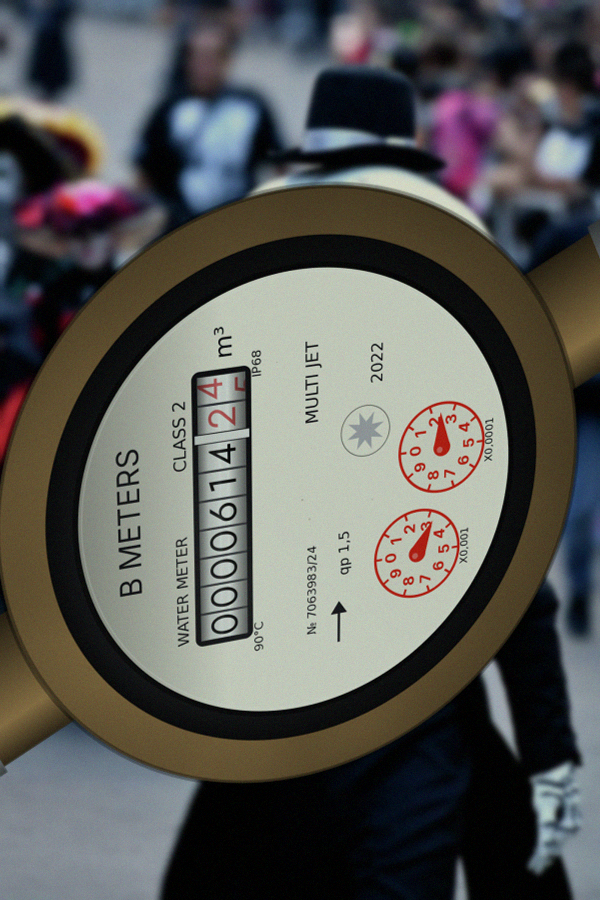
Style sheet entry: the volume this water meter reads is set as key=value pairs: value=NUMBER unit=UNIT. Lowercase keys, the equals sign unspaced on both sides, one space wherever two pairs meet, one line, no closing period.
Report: value=614.2432 unit=m³
